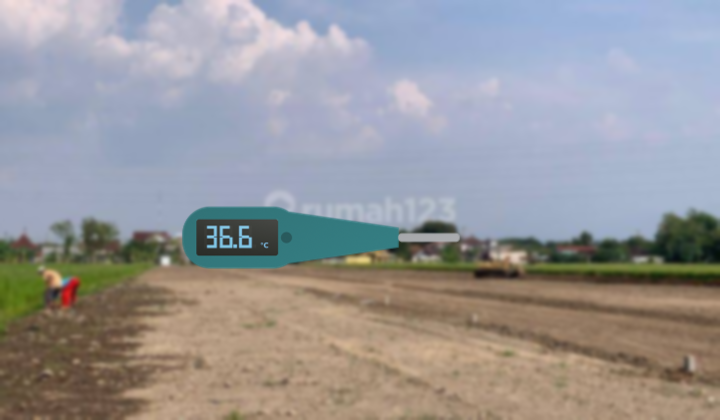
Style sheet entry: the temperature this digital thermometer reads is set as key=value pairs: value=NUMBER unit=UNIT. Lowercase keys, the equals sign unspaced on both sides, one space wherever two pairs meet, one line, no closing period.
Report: value=36.6 unit=°C
